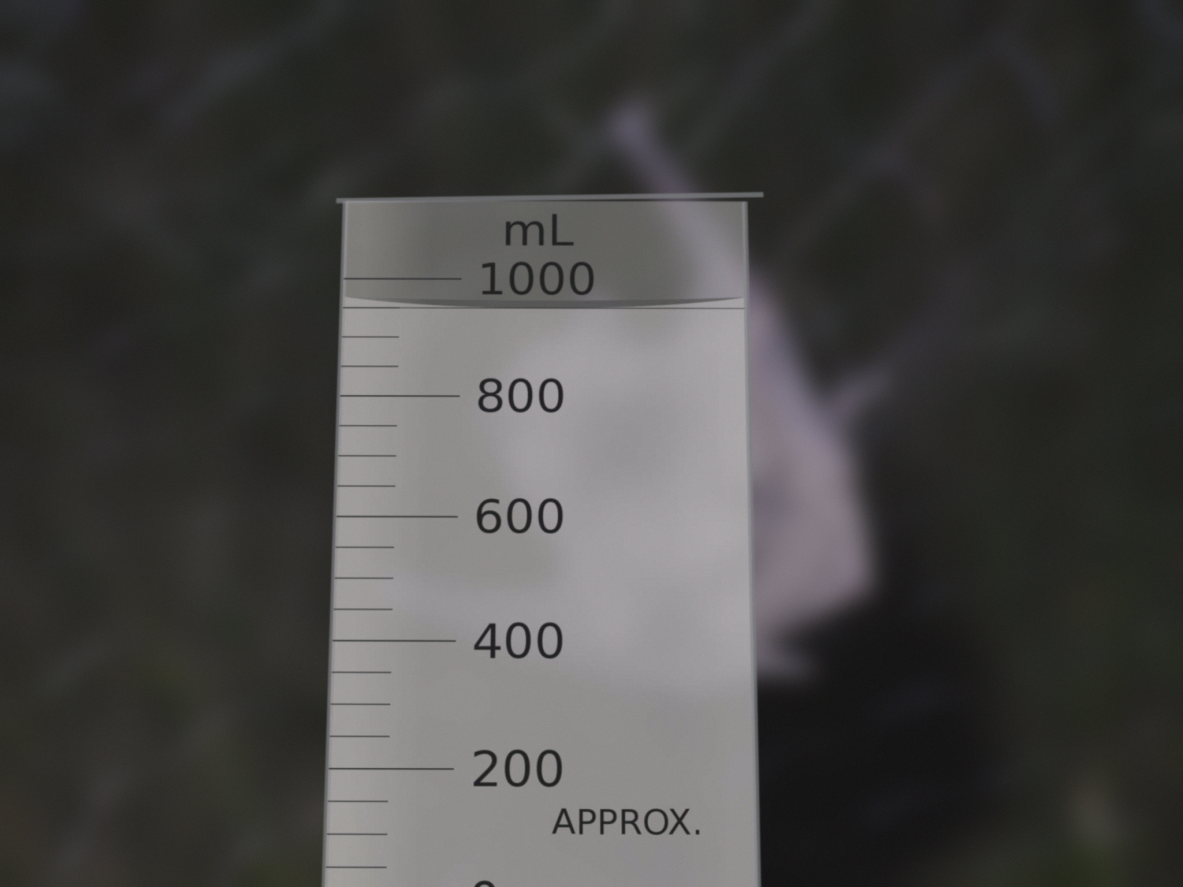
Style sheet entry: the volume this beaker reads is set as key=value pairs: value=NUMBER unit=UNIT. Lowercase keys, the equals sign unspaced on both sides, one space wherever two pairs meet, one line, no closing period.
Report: value=950 unit=mL
